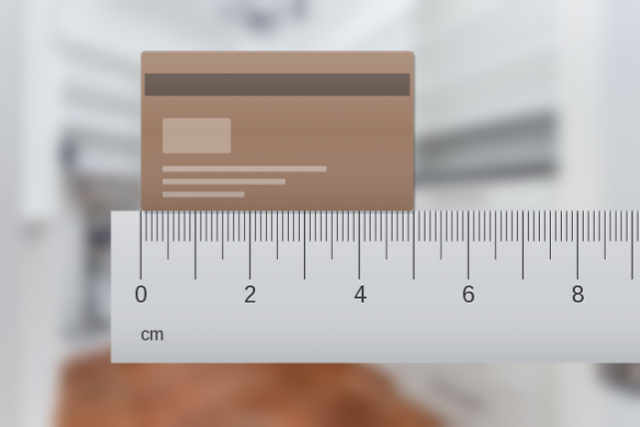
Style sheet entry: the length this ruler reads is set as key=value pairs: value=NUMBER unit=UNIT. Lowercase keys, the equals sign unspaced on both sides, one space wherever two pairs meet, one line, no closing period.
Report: value=5 unit=cm
